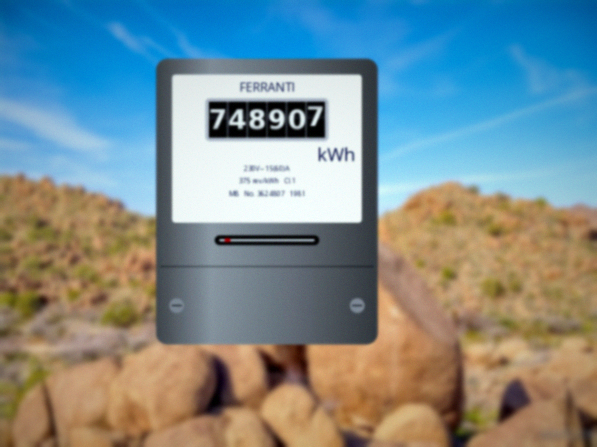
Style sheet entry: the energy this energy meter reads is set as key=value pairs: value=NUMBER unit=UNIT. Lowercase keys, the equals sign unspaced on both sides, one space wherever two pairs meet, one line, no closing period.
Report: value=748907 unit=kWh
